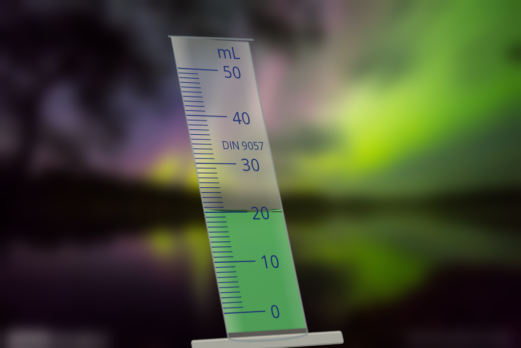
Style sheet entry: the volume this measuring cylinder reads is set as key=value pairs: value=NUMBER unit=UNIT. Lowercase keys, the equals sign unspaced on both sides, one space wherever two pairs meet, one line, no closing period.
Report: value=20 unit=mL
